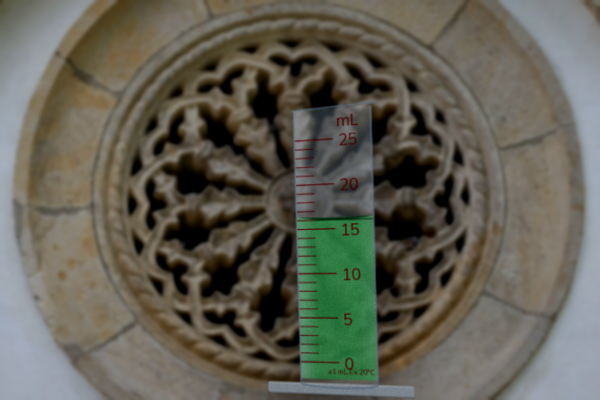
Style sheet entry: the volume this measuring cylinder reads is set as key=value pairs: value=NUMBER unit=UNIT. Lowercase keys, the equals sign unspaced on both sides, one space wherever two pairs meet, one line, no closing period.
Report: value=16 unit=mL
